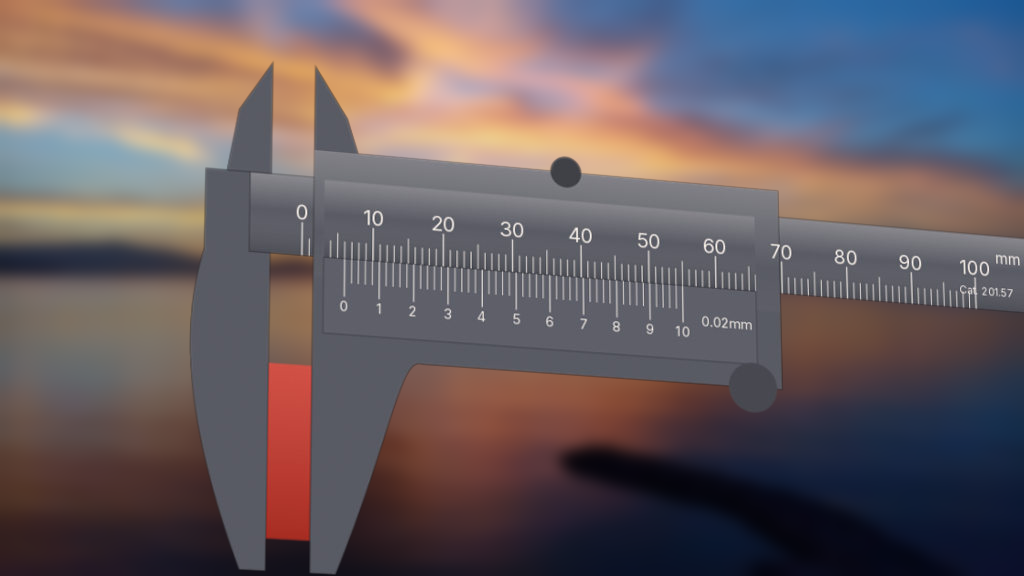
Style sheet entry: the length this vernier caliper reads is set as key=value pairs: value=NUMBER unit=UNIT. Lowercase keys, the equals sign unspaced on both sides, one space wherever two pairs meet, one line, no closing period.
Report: value=6.0 unit=mm
